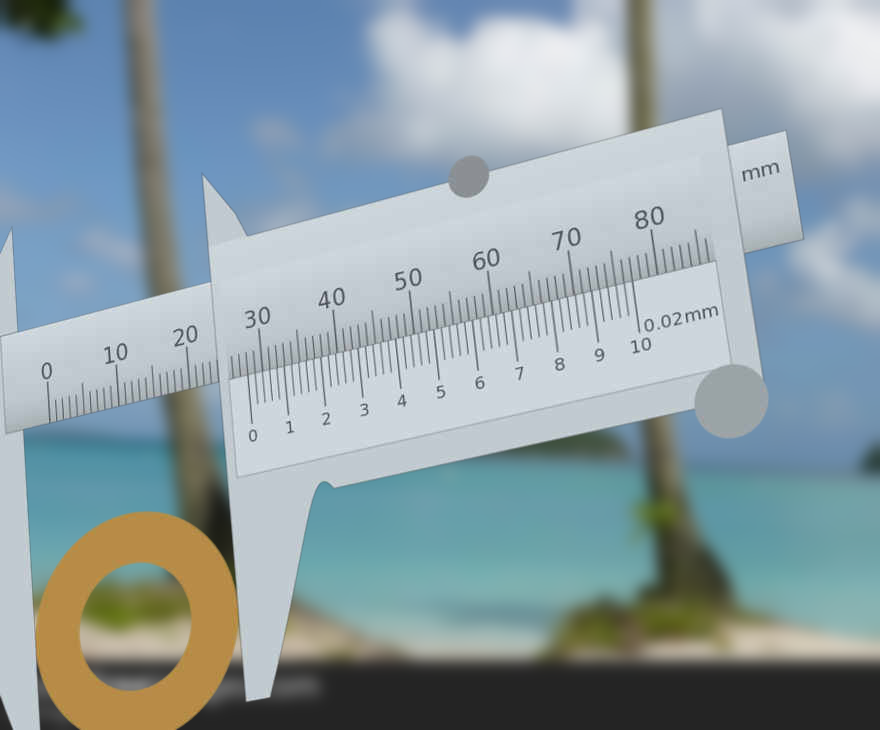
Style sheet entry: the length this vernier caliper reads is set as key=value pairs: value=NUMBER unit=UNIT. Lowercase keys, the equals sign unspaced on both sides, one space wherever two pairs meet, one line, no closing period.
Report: value=28.0 unit=mm
